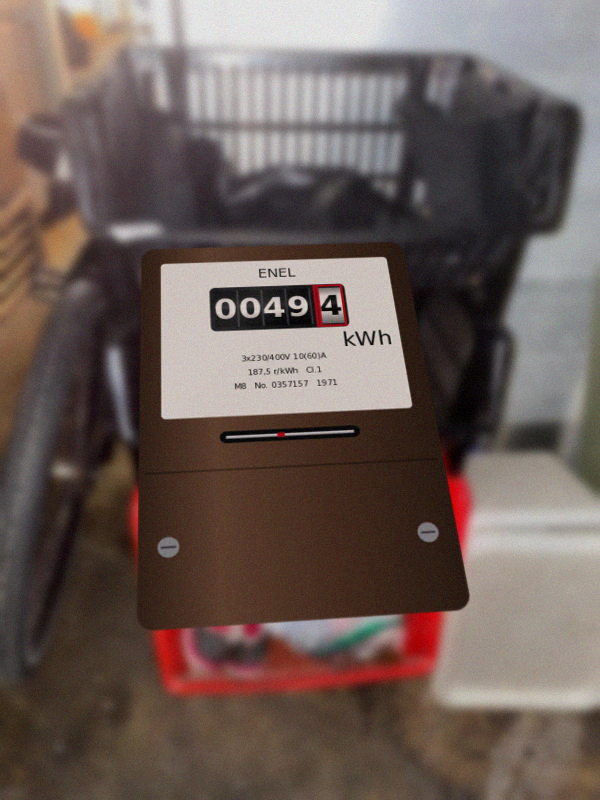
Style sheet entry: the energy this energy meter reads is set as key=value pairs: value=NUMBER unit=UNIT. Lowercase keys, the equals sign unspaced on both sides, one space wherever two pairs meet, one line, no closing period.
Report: value=49.4 unit=kWh
